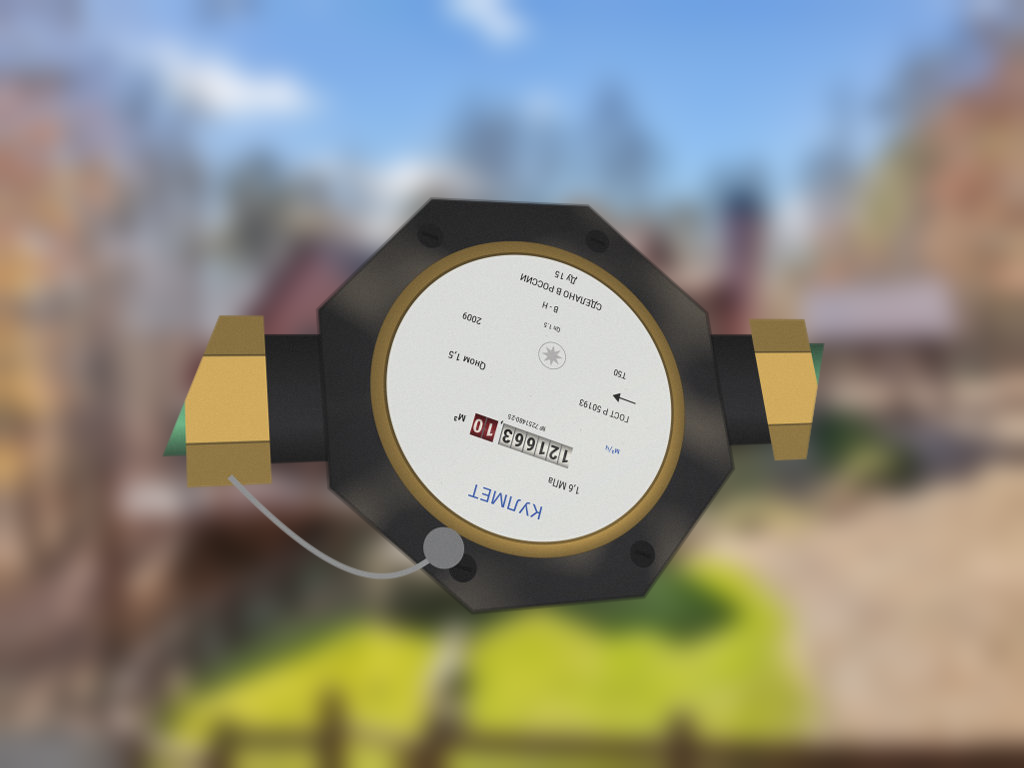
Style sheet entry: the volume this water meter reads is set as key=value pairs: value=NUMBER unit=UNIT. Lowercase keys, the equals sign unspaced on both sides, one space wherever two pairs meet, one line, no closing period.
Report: value=121663.10 unit=m³
